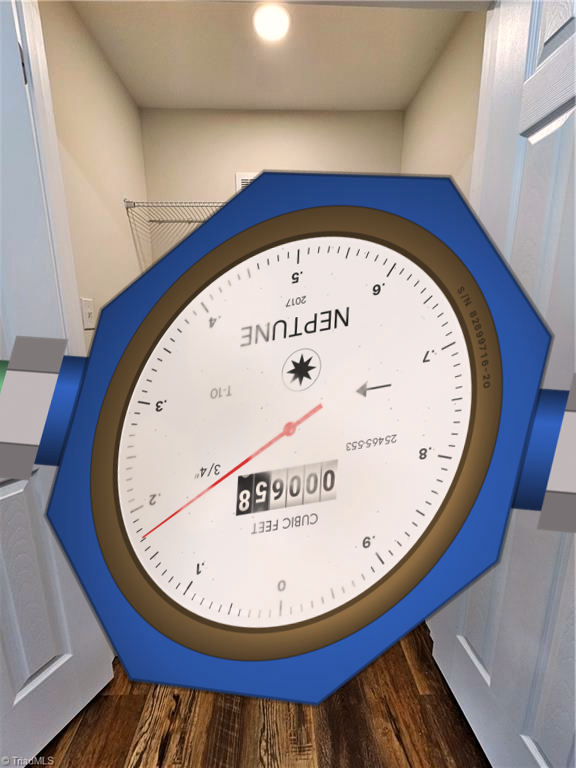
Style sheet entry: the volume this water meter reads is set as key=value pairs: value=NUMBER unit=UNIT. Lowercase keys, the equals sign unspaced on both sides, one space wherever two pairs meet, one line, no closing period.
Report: value=658.17 unit=ft³
